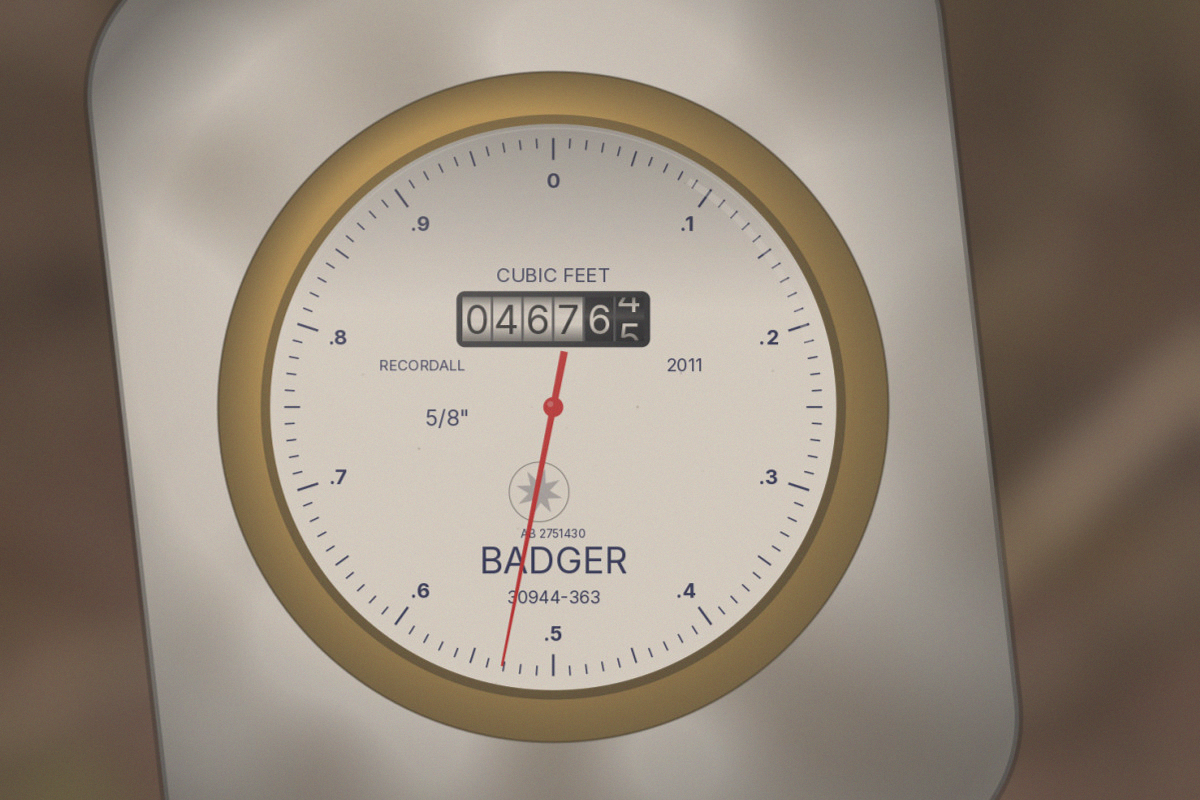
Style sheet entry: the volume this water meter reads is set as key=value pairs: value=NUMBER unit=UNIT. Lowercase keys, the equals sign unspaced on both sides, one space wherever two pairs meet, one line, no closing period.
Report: value=46764.53 unit=ft³
